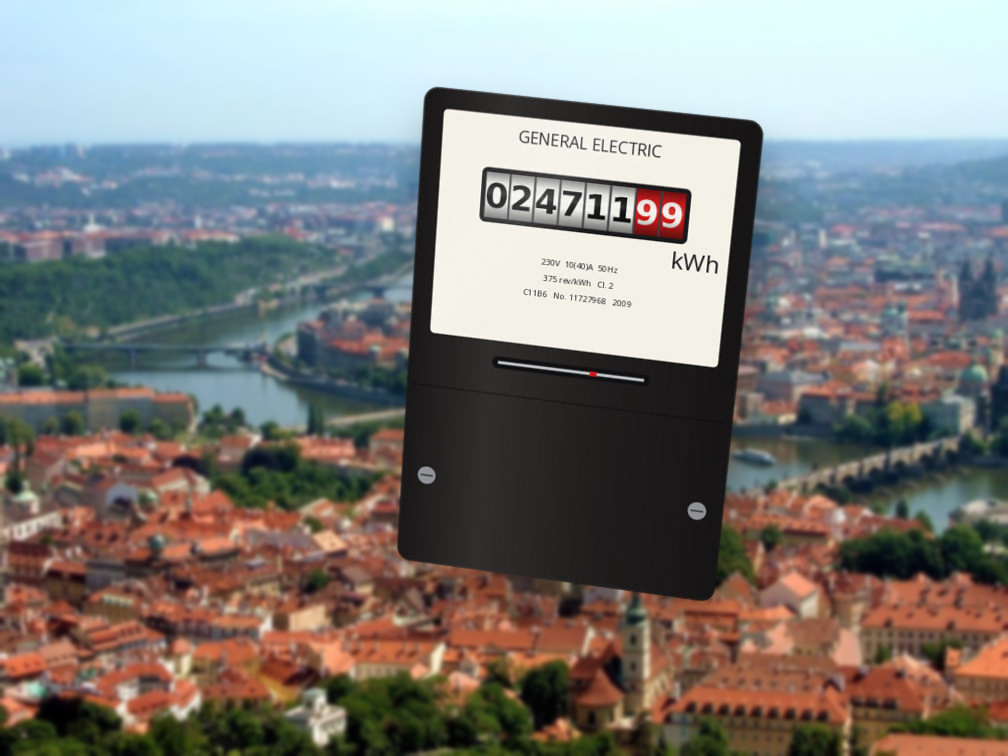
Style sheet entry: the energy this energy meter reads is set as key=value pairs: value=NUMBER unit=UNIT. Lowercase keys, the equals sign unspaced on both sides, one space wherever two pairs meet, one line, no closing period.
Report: value=24711.99 unit=kWh
